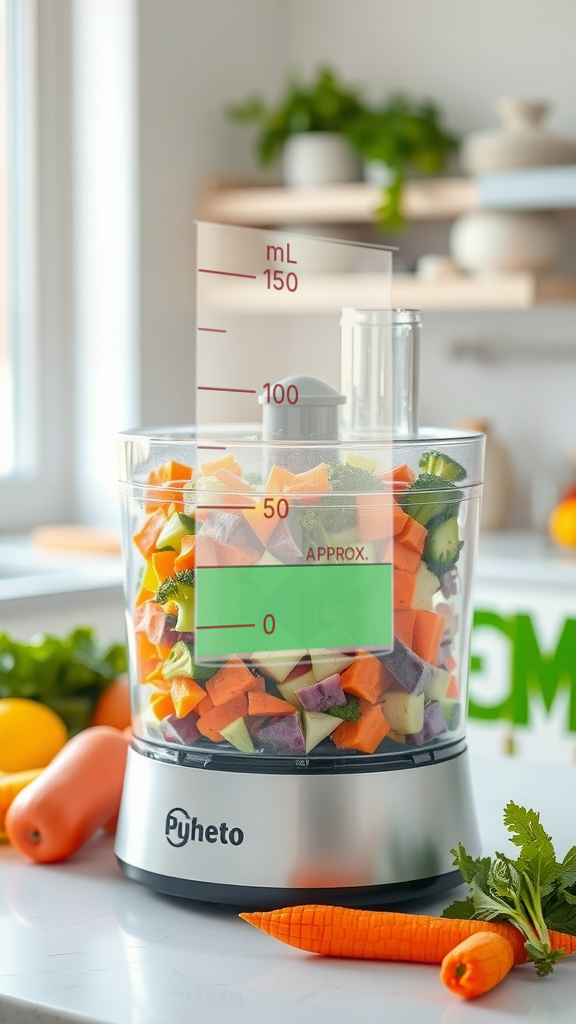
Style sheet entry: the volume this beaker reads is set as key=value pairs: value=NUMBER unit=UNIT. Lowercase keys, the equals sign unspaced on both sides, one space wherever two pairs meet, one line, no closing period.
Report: value=25 unit=mL
